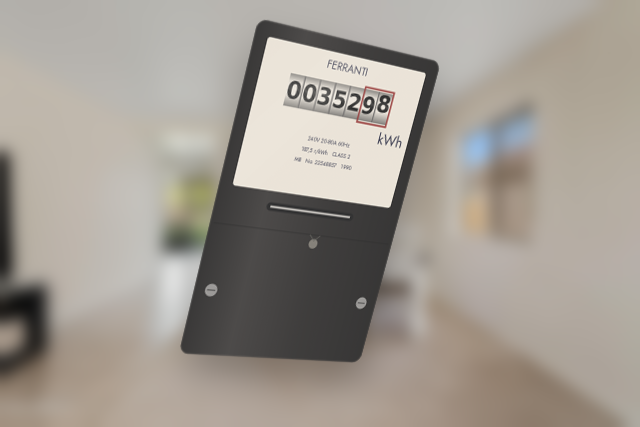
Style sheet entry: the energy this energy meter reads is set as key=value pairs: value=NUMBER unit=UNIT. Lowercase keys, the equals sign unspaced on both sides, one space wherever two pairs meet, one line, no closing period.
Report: value=352.98 unit=kWh
